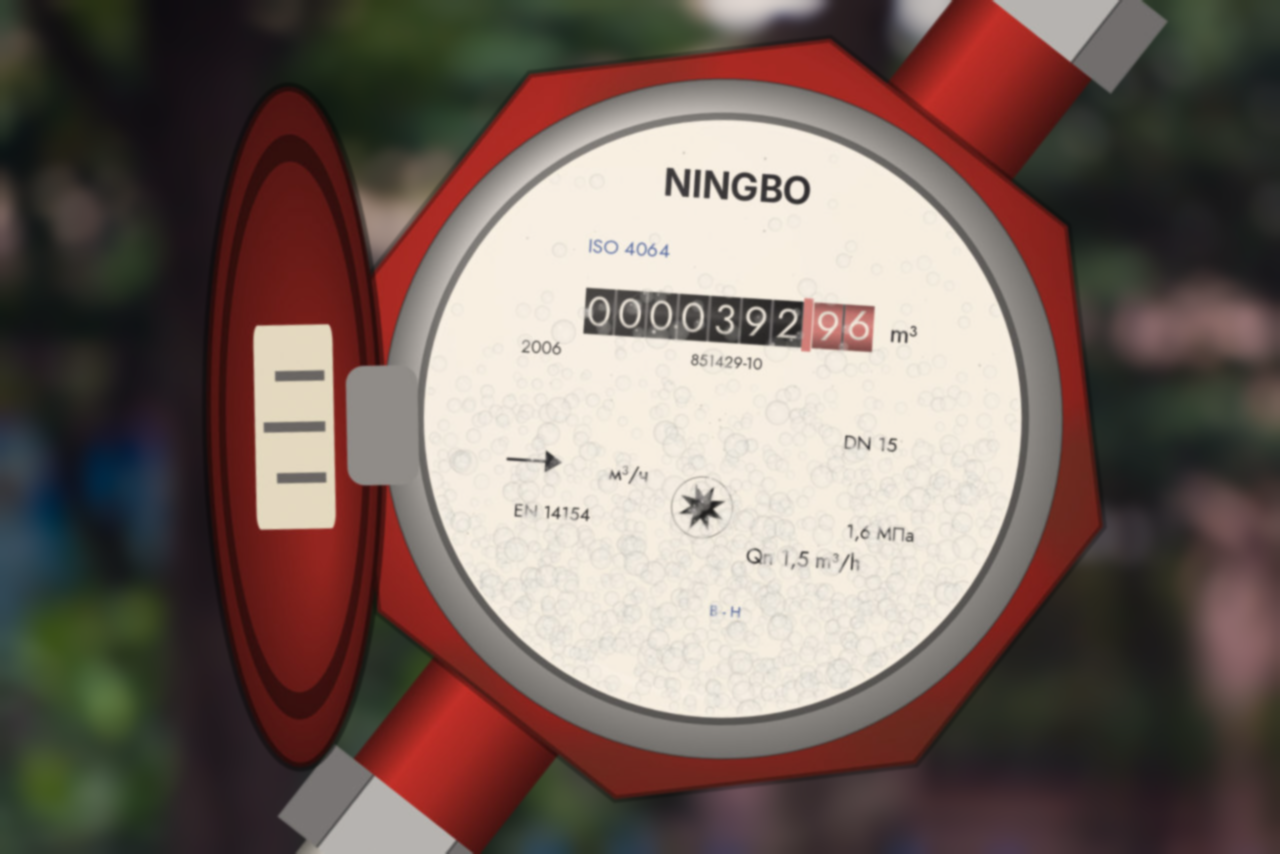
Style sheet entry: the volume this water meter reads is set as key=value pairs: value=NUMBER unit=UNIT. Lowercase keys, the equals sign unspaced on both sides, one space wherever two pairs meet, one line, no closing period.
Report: value=392.96 unit=m³
